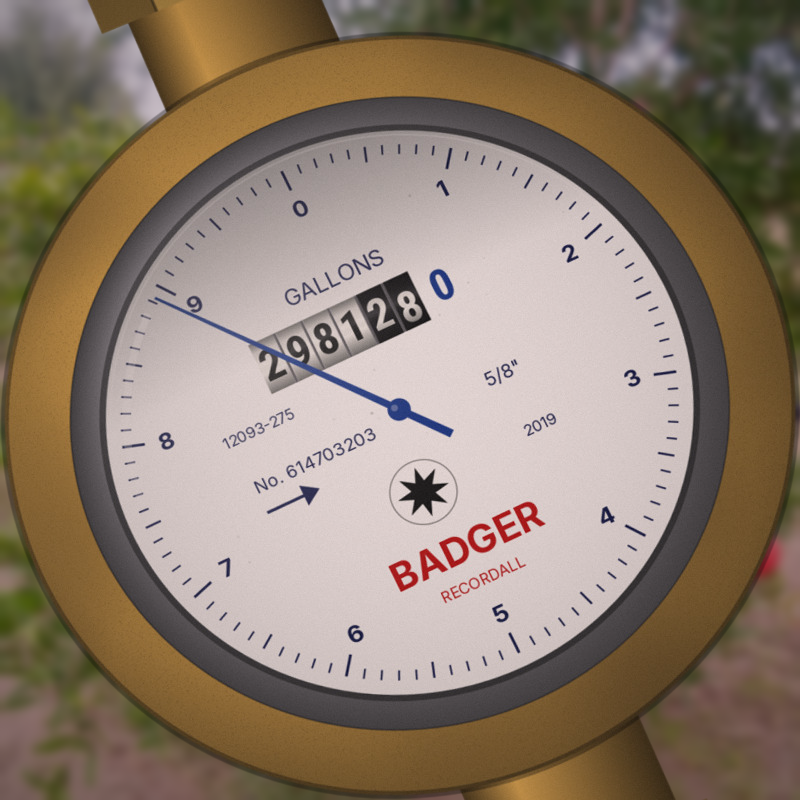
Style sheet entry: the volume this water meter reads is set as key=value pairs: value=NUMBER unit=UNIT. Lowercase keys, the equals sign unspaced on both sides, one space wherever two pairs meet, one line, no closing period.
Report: value=2981278.9 unit=gal
